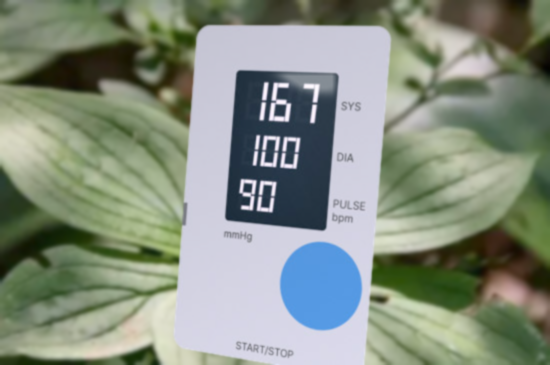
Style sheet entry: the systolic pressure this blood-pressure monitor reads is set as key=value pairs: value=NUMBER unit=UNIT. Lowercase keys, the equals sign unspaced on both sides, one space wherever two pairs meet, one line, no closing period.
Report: value=167 unit=mmHg
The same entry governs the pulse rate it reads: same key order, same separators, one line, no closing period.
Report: value=90 unit=bpm
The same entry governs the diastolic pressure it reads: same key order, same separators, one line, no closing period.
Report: value=100 unit=mmHg
